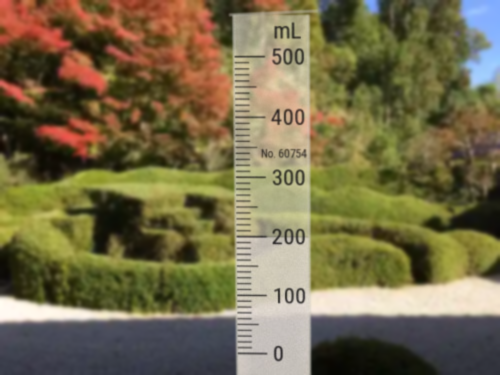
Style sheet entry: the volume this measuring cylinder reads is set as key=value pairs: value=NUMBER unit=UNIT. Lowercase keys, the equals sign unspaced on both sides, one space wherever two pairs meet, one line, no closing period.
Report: value=200 unit=mL
